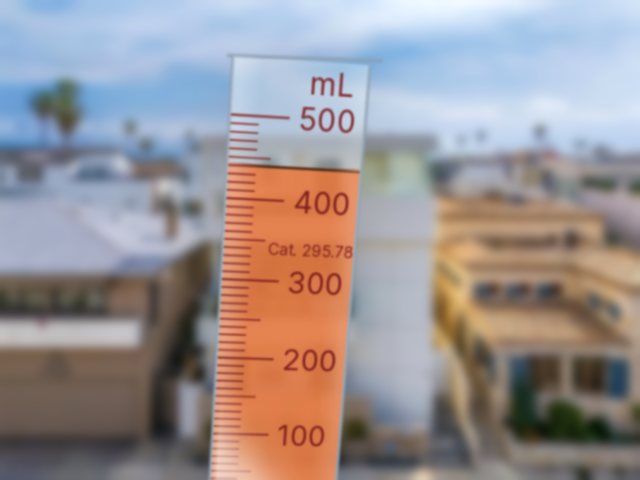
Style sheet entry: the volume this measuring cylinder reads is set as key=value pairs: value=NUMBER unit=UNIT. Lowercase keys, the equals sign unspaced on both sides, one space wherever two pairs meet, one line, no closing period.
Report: value=440 unit=mL
